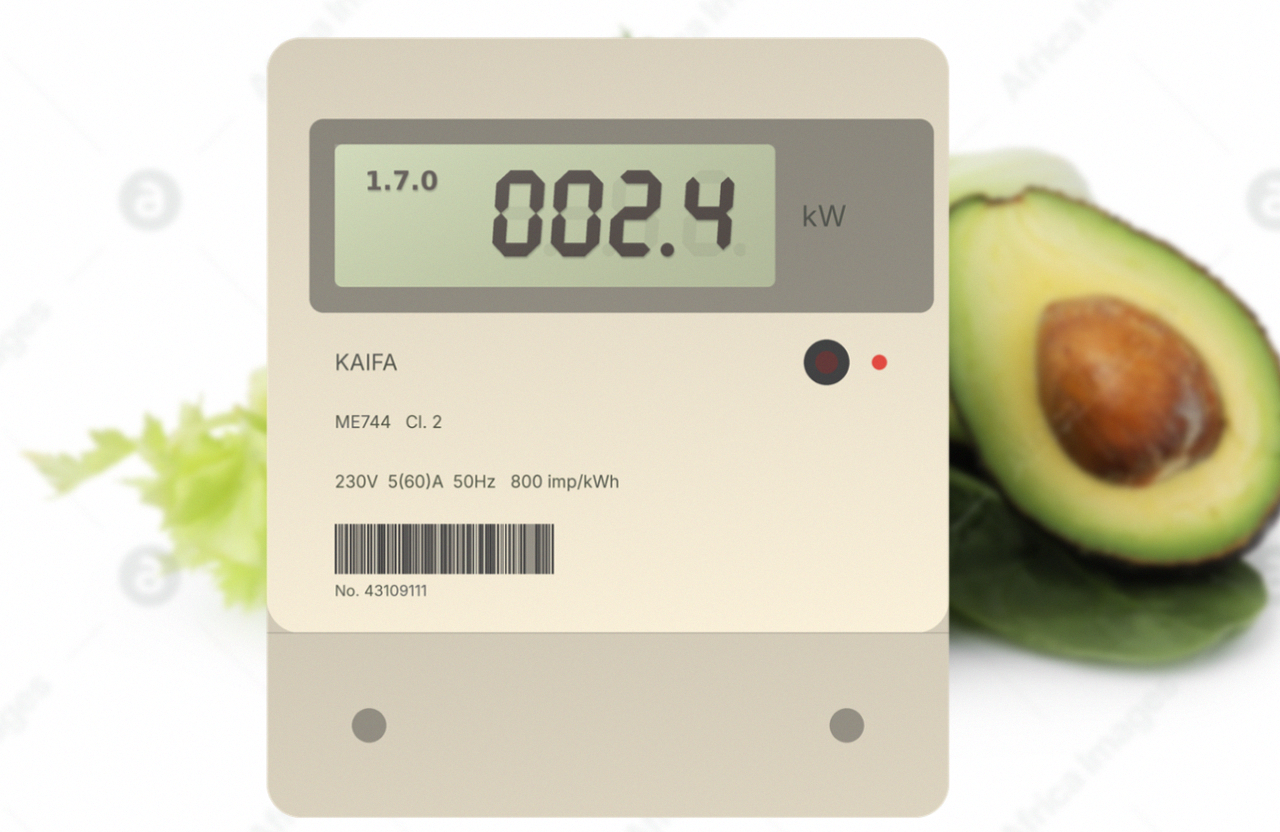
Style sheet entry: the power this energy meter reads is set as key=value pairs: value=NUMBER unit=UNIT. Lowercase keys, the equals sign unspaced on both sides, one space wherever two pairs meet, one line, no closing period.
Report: value=2.4 unit=kW
